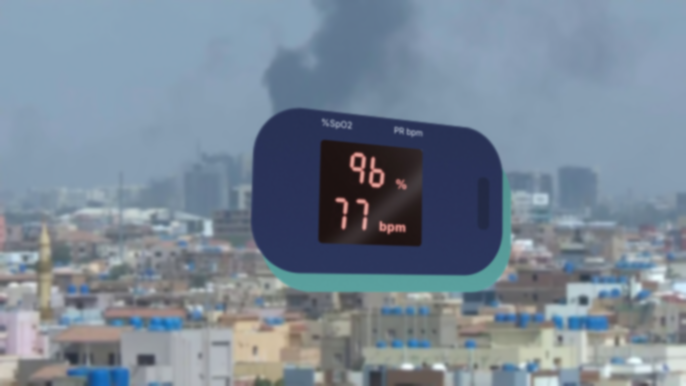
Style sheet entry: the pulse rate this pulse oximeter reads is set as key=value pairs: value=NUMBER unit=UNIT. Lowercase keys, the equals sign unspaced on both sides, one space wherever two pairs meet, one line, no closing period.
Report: value=77 unit=bpm
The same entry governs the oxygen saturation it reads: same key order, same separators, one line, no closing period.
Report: value=96 unit=%
